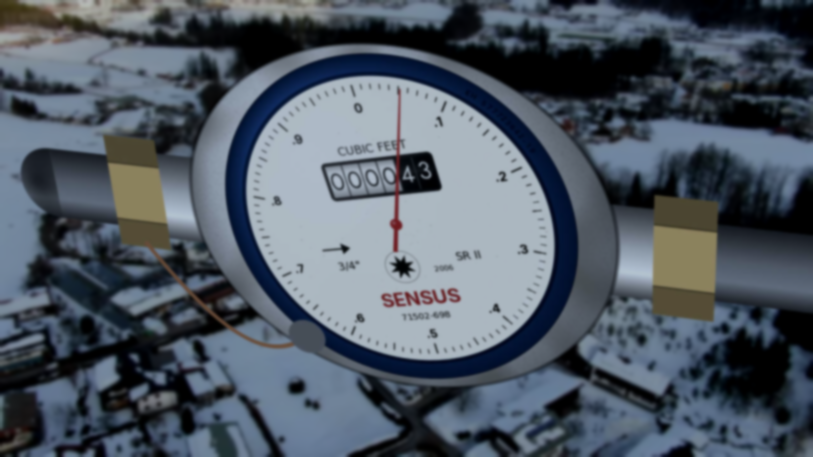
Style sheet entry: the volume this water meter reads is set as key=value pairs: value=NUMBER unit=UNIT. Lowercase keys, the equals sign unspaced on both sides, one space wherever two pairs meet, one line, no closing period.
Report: value=43.05 unit=ft³
